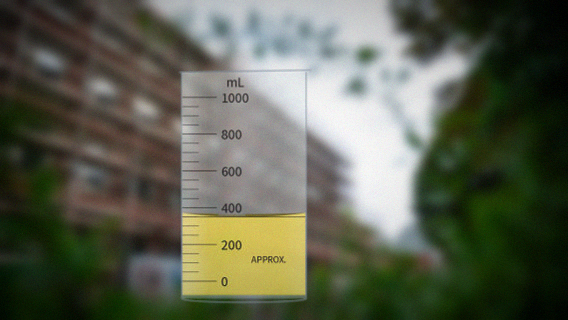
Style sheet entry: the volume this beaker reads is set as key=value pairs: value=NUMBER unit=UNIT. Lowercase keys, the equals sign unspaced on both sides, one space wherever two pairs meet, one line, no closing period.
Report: value=350 unit=mL
